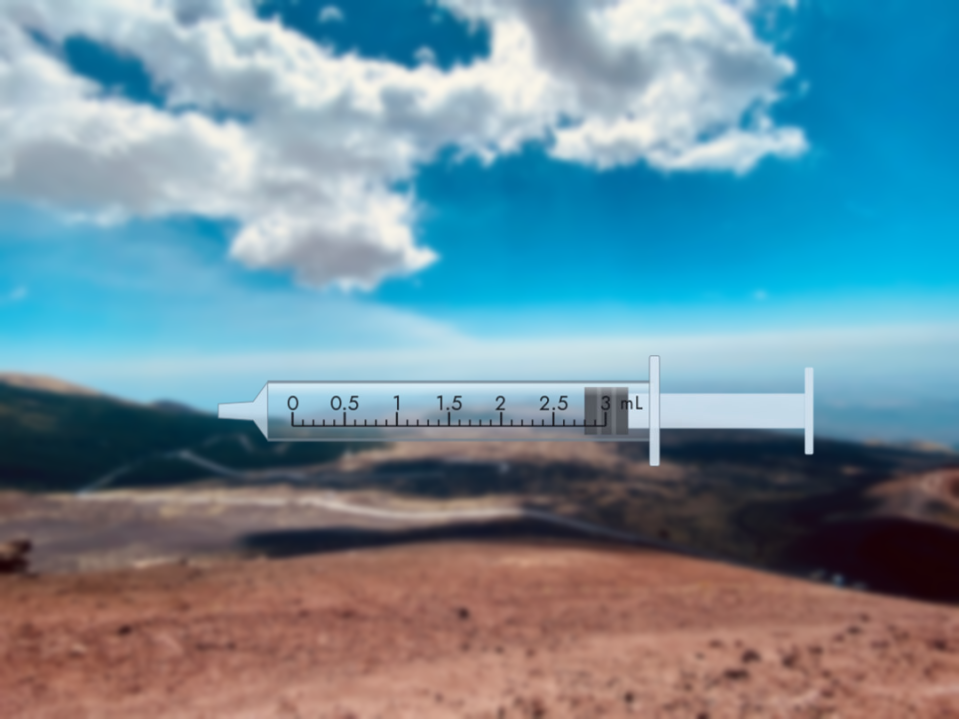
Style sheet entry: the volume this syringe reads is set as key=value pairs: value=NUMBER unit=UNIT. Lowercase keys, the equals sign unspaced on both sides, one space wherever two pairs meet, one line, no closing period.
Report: value=2.8 unit=mL
